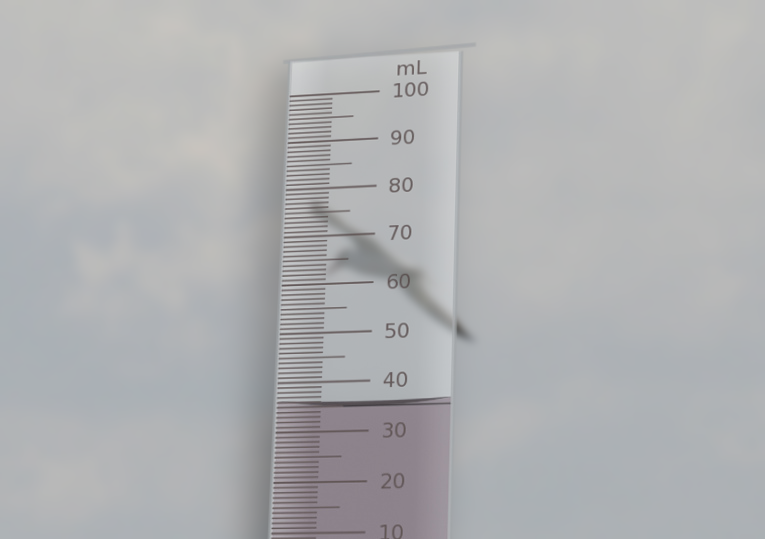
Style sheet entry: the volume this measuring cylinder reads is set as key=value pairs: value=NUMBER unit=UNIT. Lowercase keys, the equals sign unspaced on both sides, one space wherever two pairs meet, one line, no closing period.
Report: value=35 unit=mL
